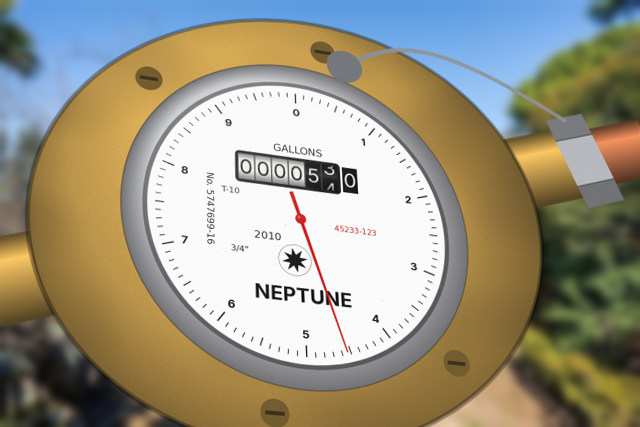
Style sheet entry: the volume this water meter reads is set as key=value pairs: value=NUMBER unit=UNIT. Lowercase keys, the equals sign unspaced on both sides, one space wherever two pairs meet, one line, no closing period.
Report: value=534.5 unit=gal
